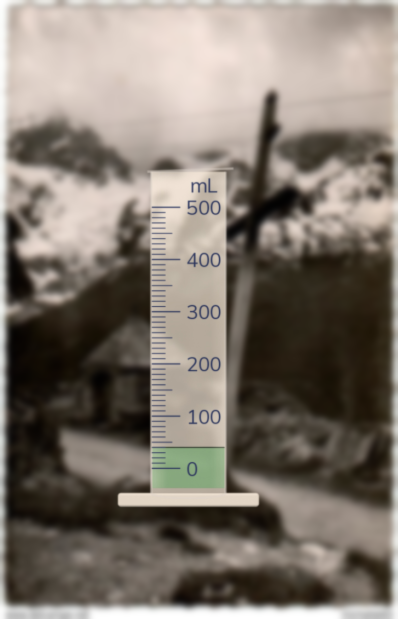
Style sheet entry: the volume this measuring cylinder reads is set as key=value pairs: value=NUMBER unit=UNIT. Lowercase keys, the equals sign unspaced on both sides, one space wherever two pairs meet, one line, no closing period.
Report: value=40 unit=mL
